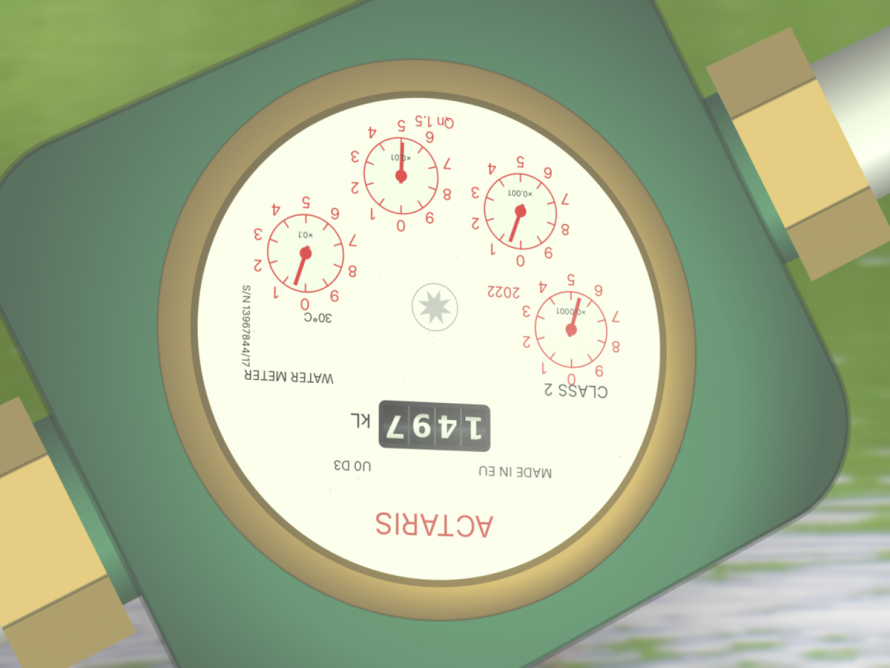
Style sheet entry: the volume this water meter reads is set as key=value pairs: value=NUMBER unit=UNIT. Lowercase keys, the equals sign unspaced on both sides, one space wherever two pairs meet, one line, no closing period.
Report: value=1497.0505 unit=kL
